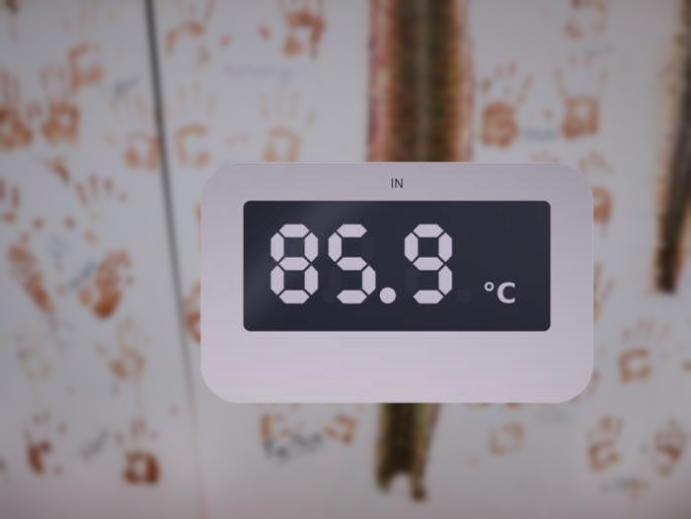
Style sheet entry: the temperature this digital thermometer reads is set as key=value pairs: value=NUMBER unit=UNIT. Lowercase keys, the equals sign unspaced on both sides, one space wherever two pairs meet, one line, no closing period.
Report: value=85.9 unit=°C
